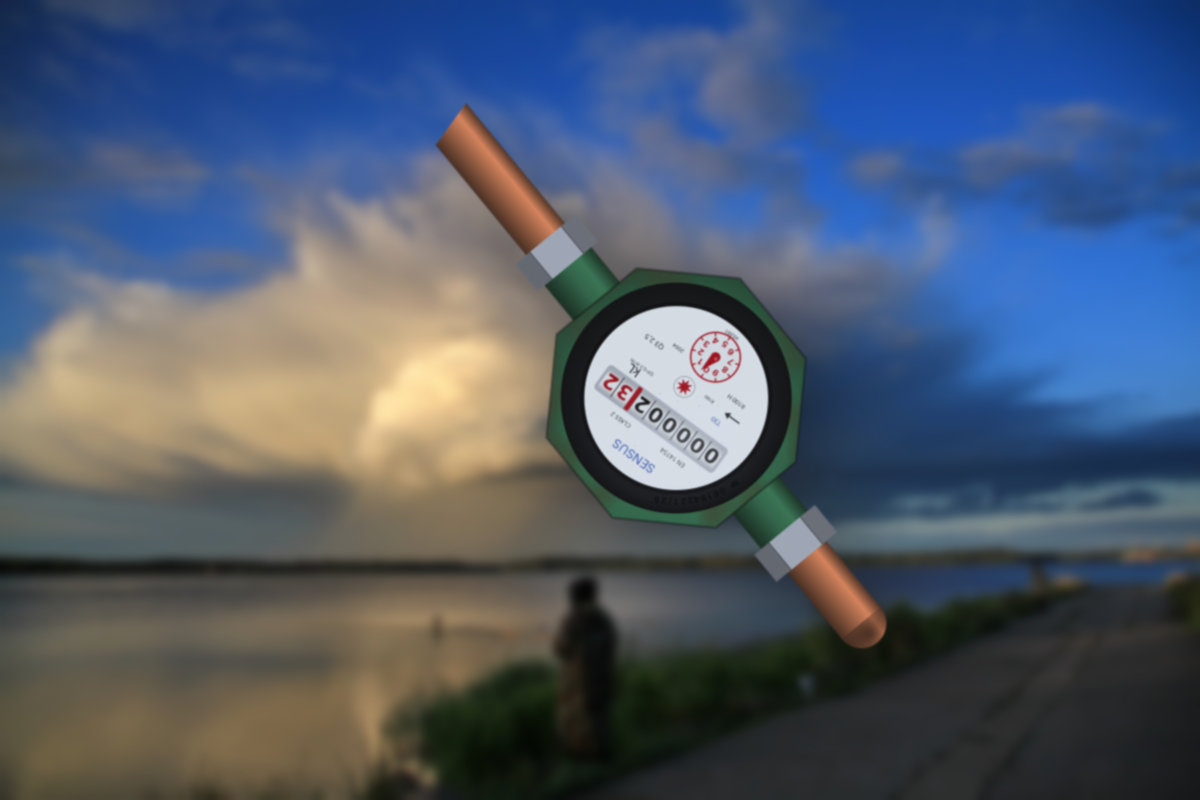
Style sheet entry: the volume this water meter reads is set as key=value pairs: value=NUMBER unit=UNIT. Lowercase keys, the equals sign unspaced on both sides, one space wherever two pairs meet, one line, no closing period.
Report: value=2.320 unit=kL
